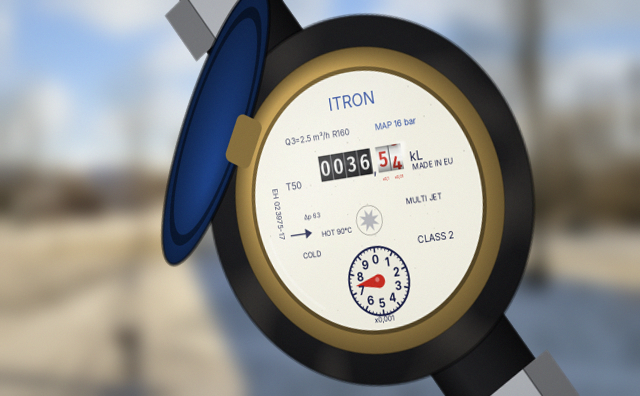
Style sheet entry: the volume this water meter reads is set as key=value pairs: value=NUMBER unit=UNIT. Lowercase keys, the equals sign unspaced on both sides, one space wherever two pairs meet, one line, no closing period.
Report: value=36.537 unit=kL
